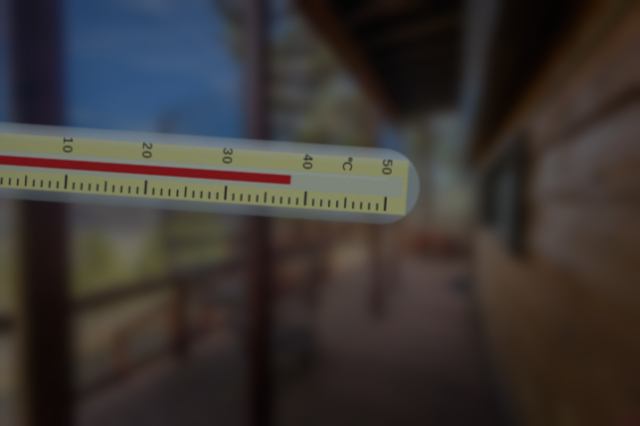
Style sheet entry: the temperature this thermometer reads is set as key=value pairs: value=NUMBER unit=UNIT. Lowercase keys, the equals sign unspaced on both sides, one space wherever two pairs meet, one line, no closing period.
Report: value=38 unit=°C
